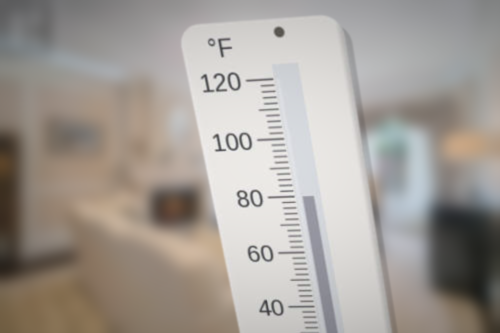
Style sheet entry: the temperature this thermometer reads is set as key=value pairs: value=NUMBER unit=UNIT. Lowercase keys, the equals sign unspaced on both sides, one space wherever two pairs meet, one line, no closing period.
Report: value=80 unit=°F
